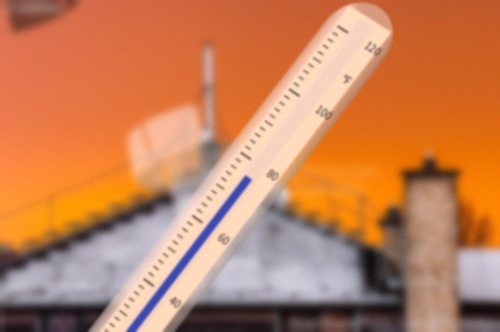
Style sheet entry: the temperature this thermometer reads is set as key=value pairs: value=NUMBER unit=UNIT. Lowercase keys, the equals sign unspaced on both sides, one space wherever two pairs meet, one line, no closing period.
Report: value=76 unit=°F
